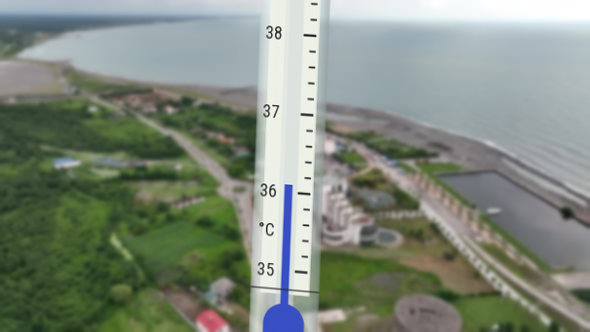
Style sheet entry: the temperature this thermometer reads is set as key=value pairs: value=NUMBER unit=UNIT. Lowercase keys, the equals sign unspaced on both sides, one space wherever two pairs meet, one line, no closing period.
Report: value=36.1 unit=°C
